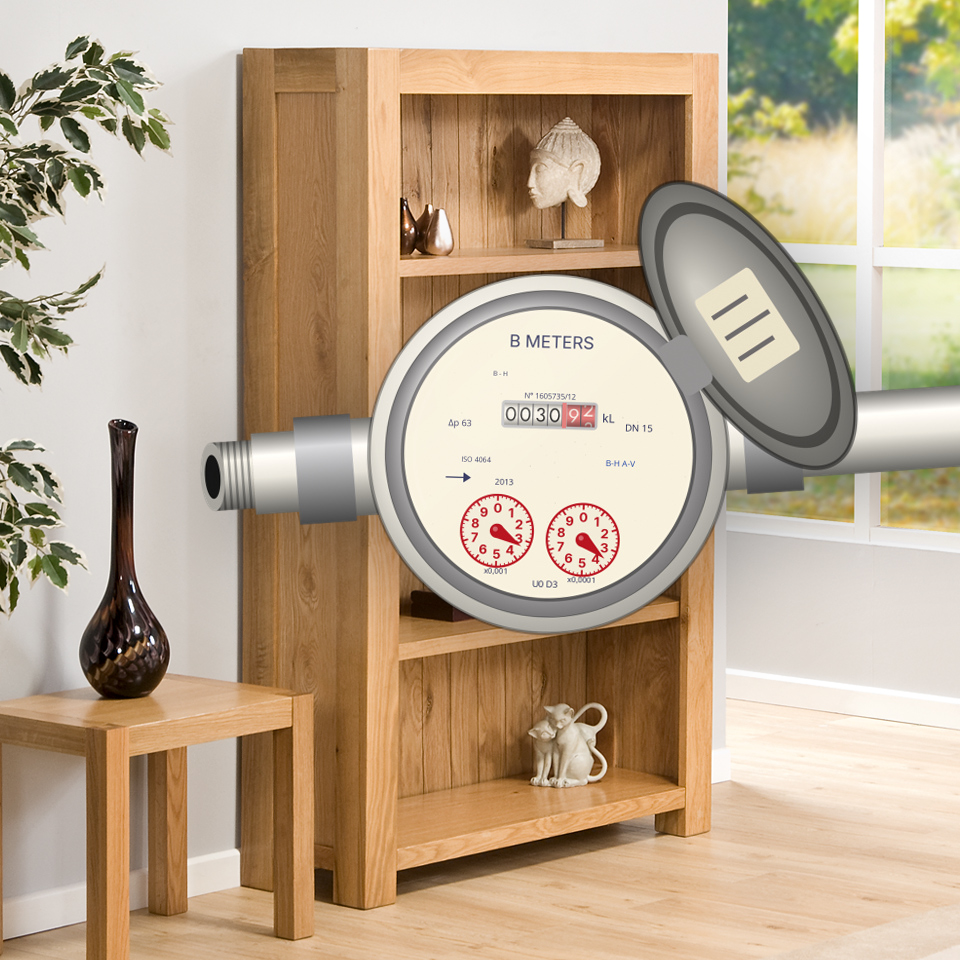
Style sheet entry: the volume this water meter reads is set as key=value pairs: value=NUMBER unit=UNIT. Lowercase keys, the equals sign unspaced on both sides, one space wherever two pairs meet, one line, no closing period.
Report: value=30.9233 unit=kL
